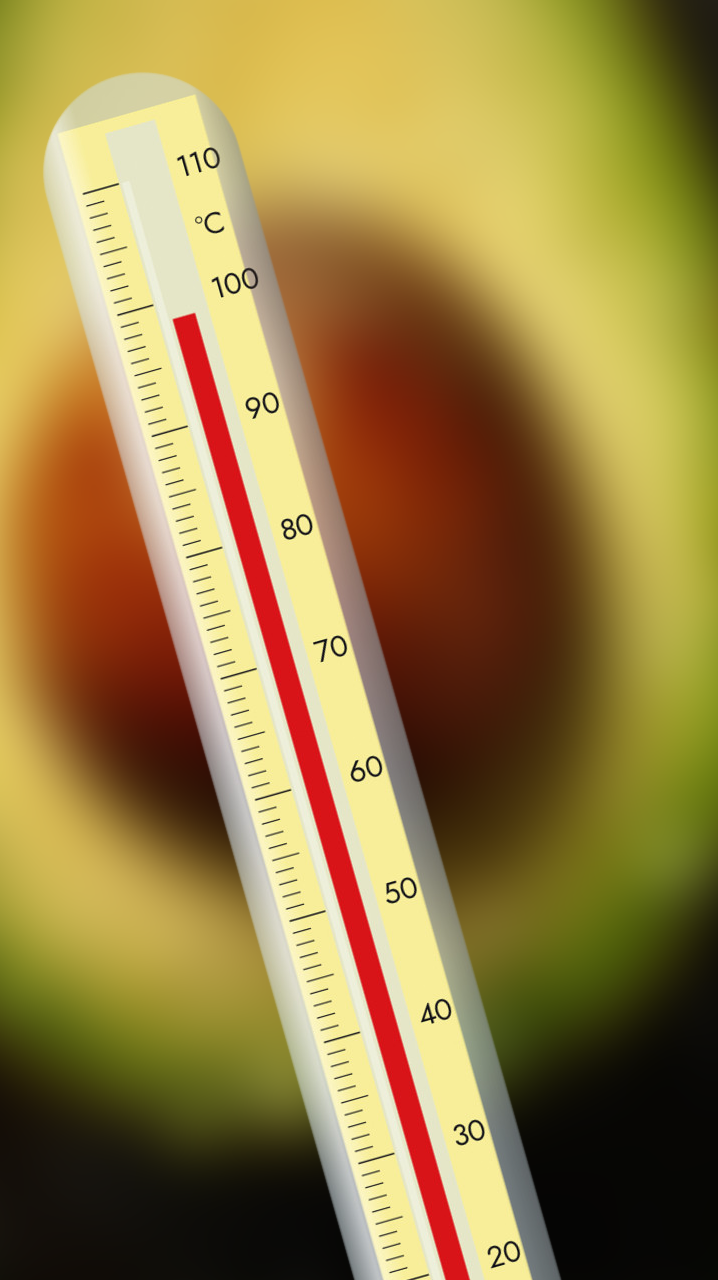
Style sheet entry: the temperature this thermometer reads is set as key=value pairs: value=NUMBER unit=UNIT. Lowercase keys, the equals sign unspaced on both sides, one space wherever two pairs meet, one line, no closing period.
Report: value=98.5 unit=°C
